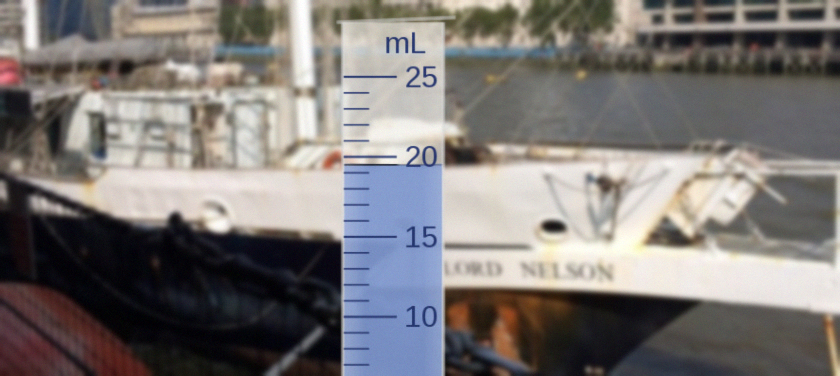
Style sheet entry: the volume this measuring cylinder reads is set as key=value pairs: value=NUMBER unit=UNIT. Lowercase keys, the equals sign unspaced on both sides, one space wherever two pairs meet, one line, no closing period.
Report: value=19.5 unit=mL
